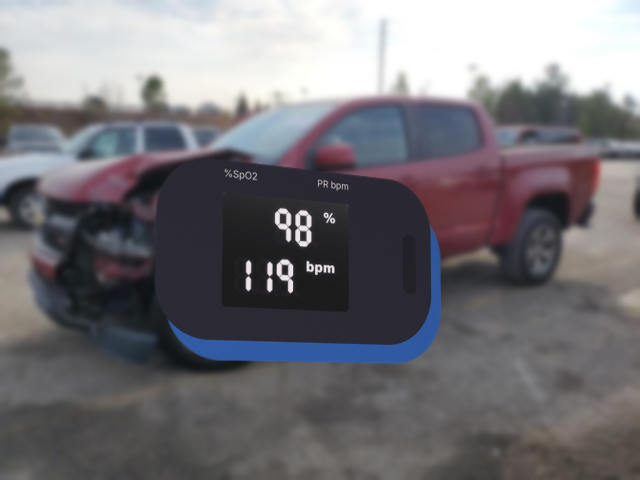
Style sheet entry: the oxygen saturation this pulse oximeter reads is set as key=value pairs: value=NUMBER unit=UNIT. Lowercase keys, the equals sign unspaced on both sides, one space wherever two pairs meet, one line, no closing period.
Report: value=98 unit=%
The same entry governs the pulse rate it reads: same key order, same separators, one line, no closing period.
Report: value=119 unit=bpm
